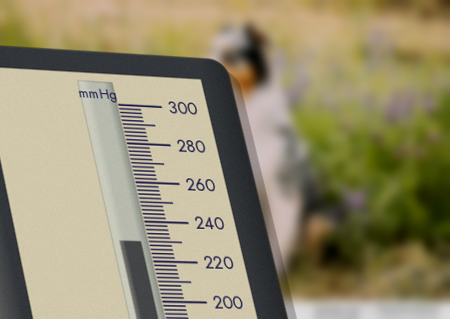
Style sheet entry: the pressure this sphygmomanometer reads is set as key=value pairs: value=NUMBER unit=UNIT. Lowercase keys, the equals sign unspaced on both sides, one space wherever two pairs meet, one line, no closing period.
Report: value=230 unit=mmHg
